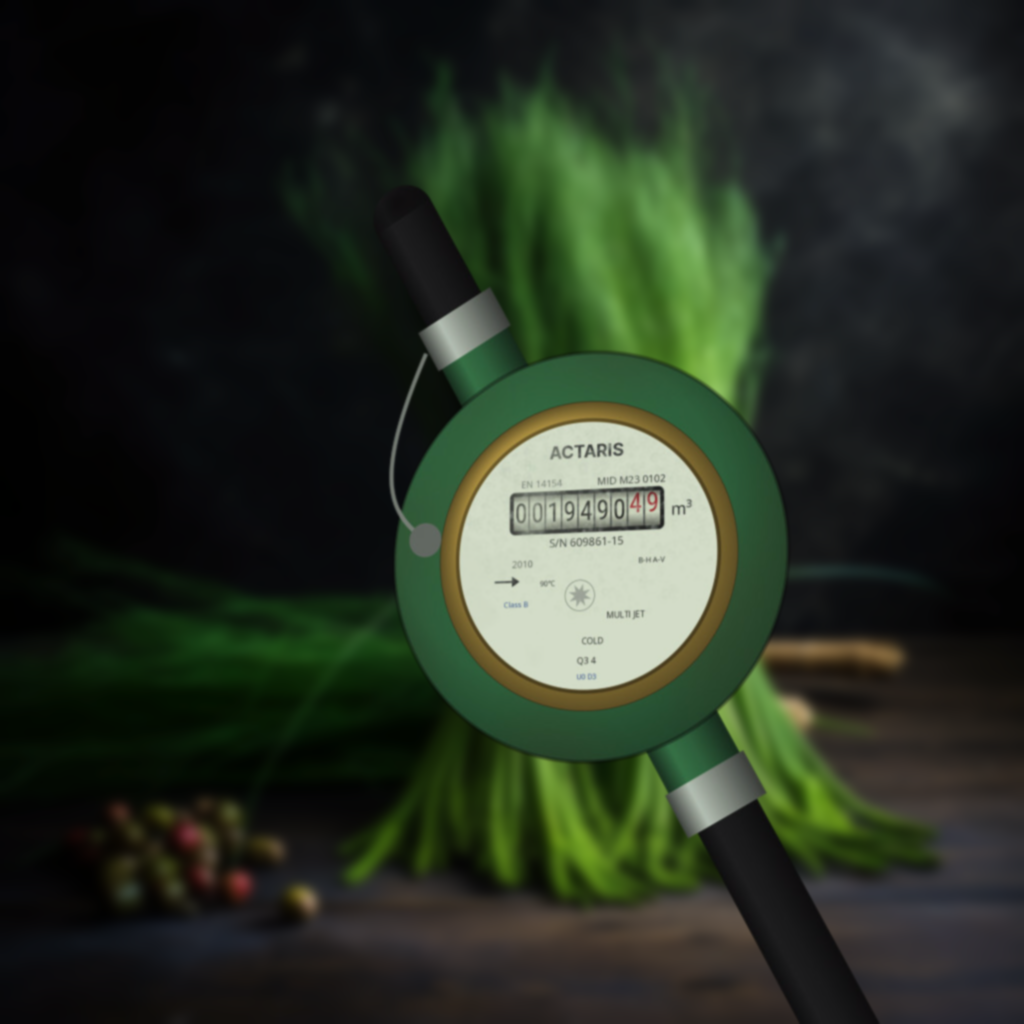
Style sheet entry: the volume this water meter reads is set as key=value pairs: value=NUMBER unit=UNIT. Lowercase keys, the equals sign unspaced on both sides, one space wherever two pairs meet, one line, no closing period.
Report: value=19490.49 unit=m³
